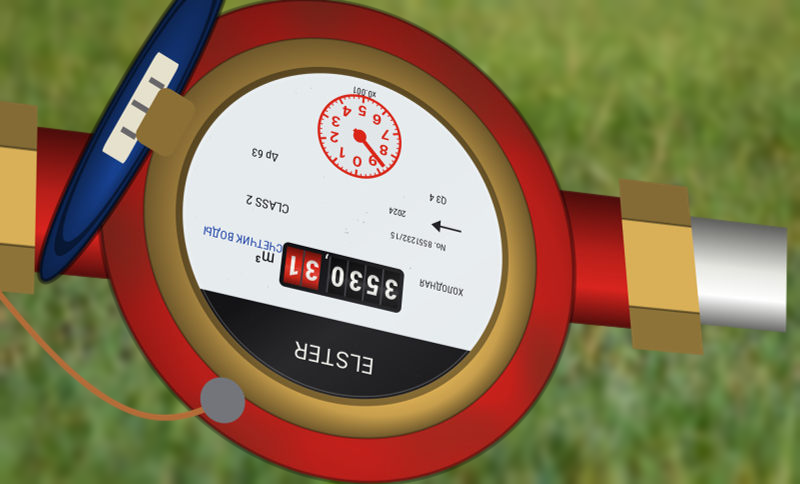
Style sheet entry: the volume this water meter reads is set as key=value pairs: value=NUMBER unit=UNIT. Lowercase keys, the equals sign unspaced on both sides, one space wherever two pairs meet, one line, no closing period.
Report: value=3530.318 unit=m³
